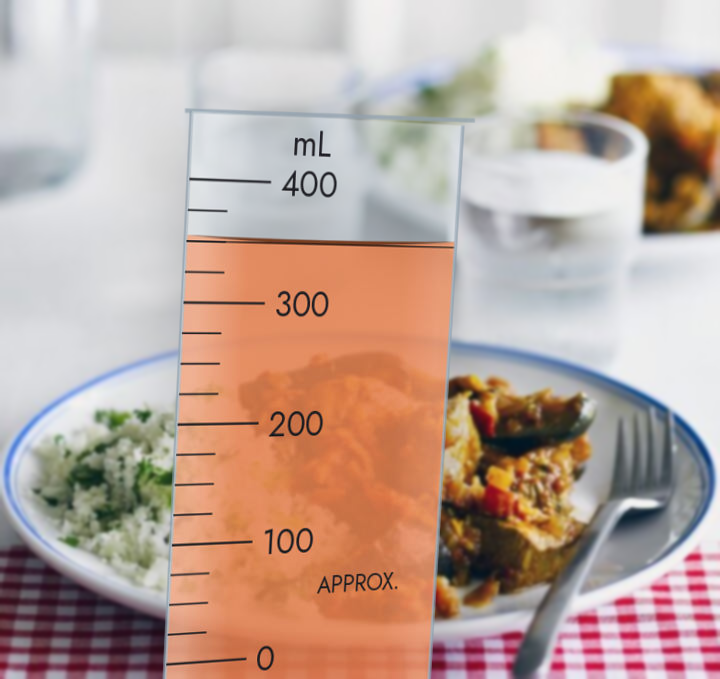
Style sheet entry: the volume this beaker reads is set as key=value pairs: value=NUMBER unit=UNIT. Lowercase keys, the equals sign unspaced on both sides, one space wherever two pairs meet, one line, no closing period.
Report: value=350 unit=mL
